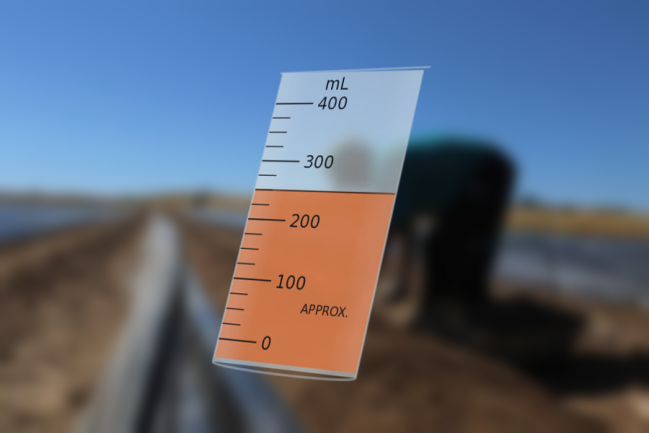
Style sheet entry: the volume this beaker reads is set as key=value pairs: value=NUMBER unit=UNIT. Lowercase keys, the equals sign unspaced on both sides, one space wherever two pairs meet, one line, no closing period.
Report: value=250 unit=mL
